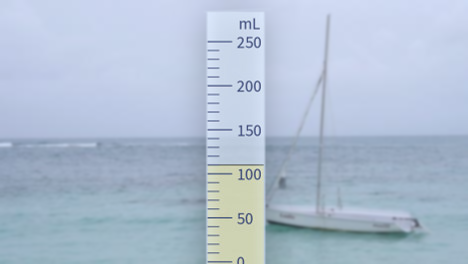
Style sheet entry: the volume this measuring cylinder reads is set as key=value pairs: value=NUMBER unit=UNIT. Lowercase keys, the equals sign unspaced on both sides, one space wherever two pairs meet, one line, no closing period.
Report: value=110 unit=mL
